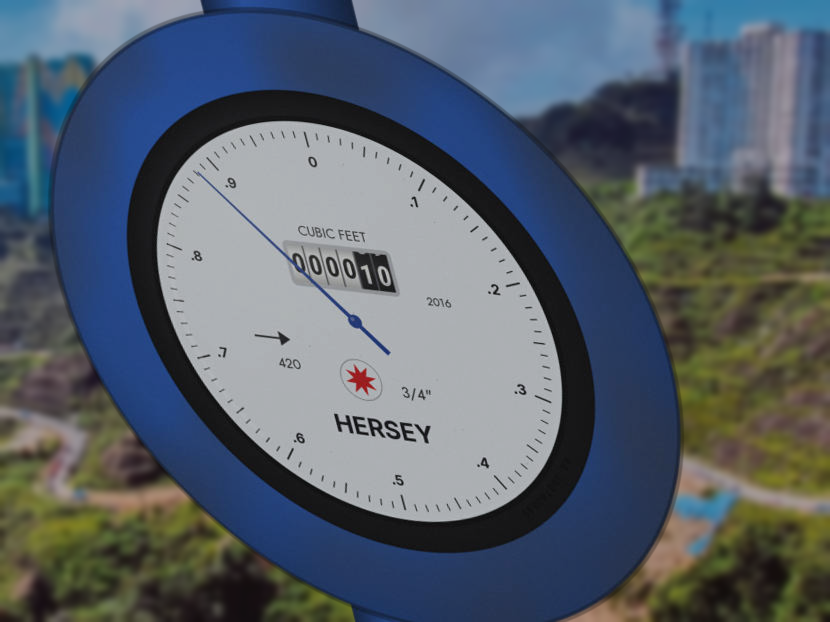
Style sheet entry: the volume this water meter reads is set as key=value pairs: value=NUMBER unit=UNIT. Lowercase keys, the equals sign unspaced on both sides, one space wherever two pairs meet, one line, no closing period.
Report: value=9.88 unit=ft³
